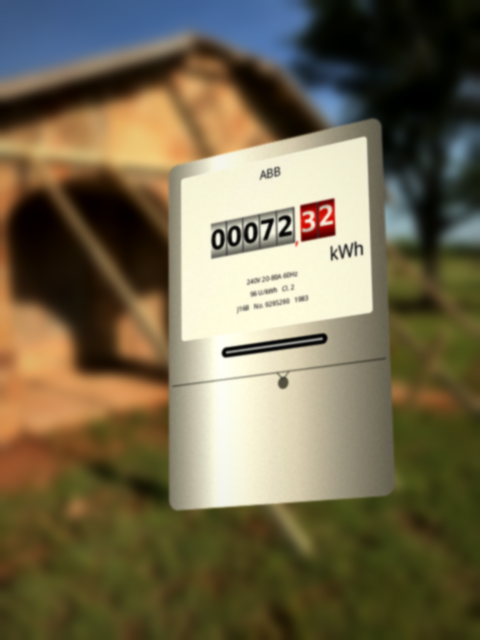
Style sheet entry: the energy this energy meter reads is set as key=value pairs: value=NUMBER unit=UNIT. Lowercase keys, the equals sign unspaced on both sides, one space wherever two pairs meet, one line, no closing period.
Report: value=72.32 unit=kWh
